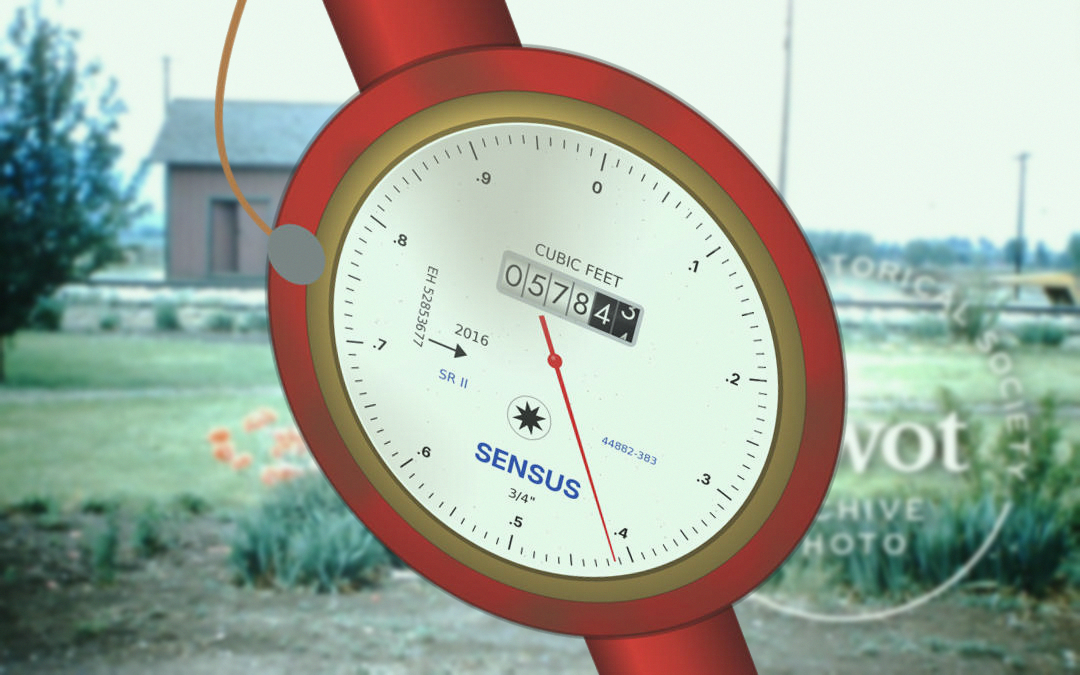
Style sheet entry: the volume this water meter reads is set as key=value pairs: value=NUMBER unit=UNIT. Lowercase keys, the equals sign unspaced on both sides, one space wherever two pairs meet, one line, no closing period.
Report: value=57843.41 unit=ft³
